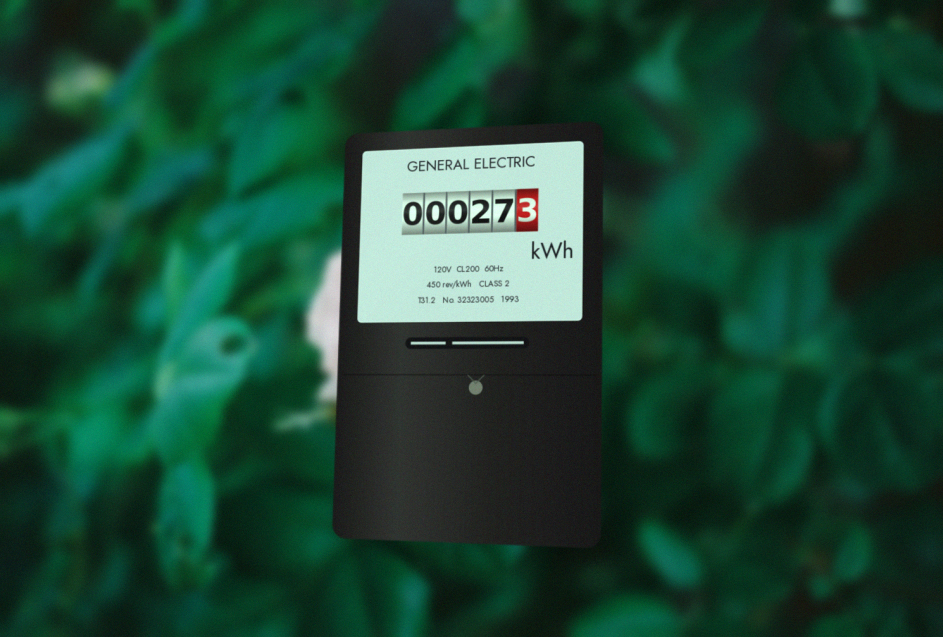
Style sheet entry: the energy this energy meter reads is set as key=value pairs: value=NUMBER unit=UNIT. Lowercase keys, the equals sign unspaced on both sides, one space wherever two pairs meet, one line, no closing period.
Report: value=27.3 unit=kWh
